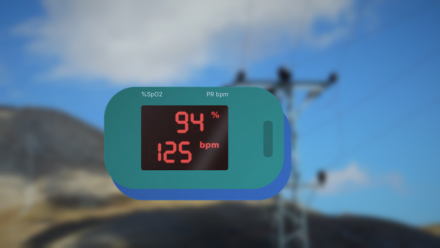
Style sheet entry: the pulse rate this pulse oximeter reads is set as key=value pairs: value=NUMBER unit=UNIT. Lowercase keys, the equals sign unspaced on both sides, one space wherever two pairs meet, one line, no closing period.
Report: value=125 unit=bpm
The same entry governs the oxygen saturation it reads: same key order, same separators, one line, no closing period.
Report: value=94 unit=%
